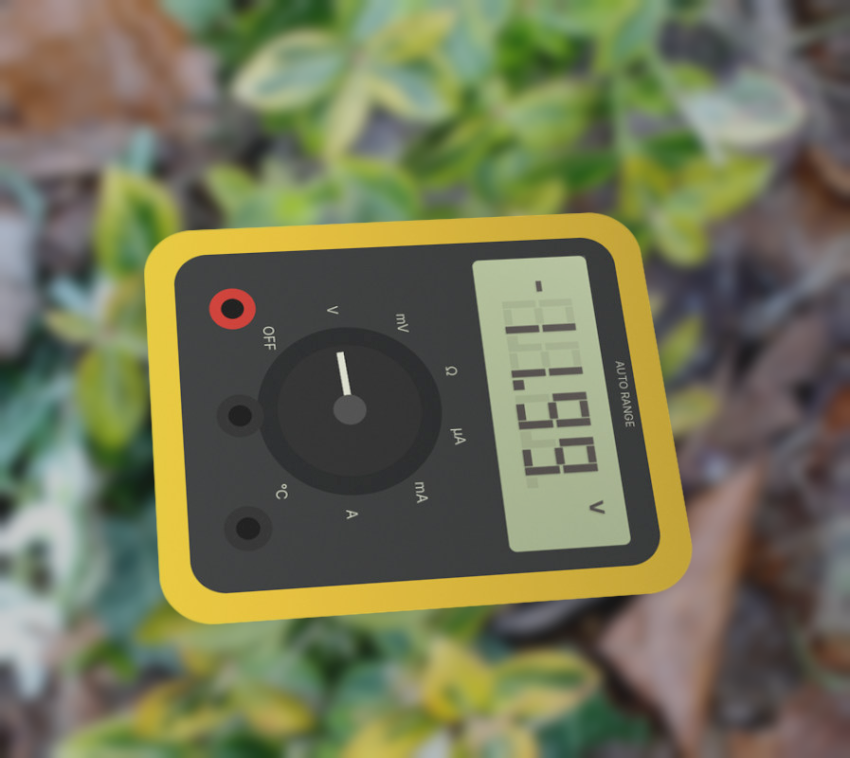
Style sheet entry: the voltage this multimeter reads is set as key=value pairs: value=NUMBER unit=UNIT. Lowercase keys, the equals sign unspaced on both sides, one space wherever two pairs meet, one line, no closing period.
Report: value=-11.99 unit=V
